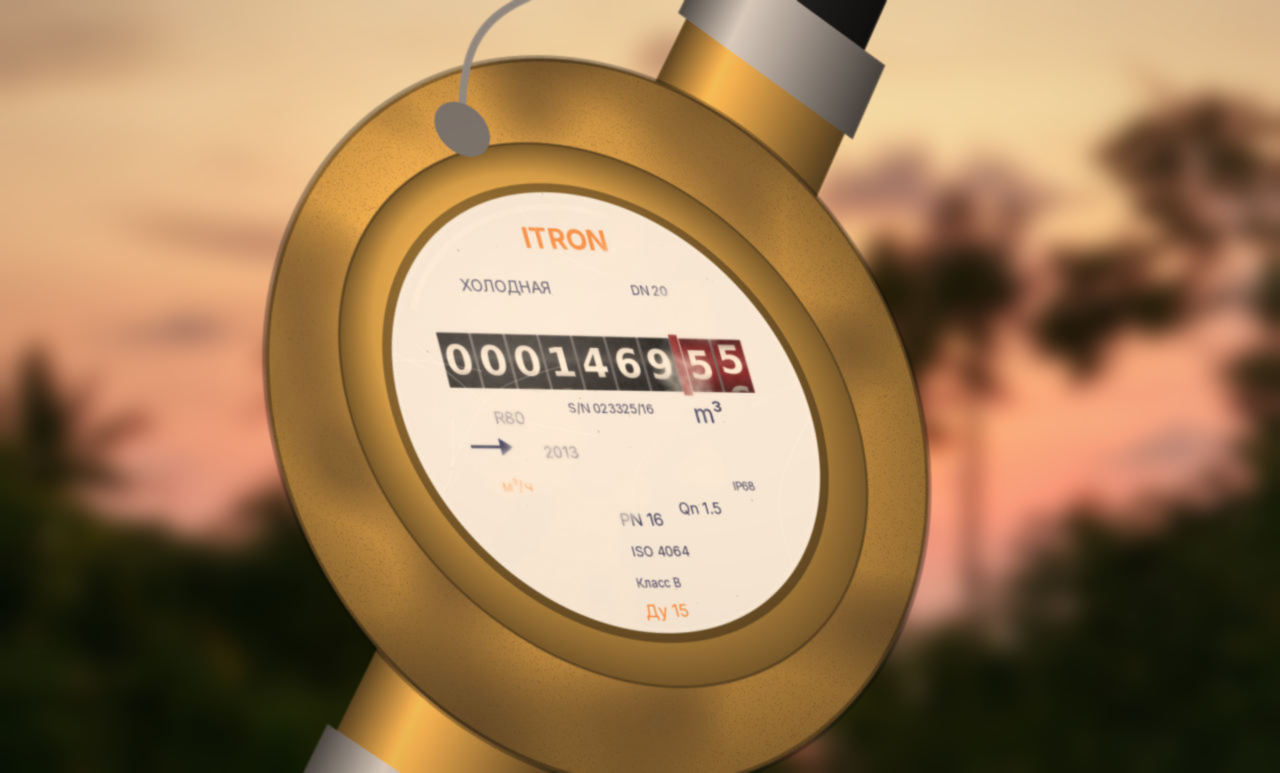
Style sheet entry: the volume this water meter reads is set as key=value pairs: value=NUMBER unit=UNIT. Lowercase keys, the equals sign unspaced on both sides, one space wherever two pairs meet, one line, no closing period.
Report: value=1469.55 unit=m³
